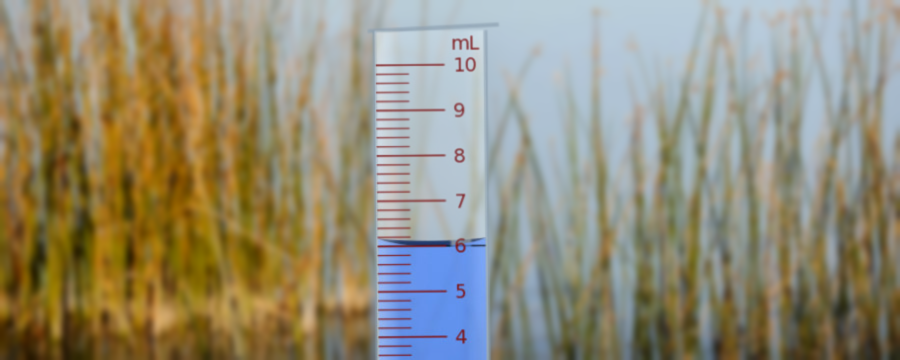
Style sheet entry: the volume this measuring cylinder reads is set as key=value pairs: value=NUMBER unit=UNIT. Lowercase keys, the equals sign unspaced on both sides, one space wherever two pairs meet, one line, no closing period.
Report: value=6 unit=mL
